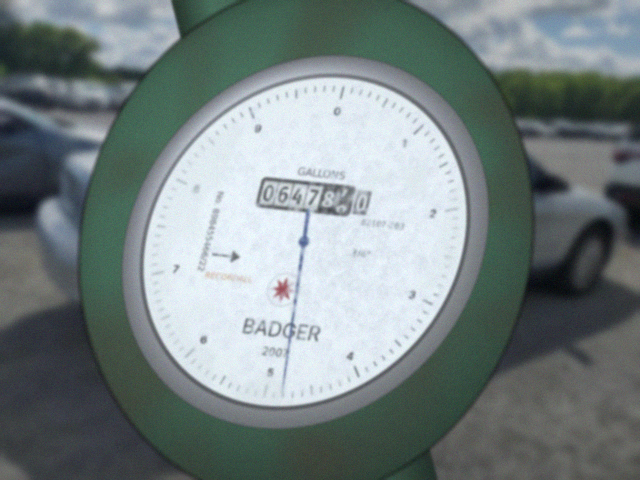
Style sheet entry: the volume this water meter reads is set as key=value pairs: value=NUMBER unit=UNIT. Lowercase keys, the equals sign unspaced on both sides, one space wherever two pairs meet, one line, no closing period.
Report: value=647874.8 unit=gal
